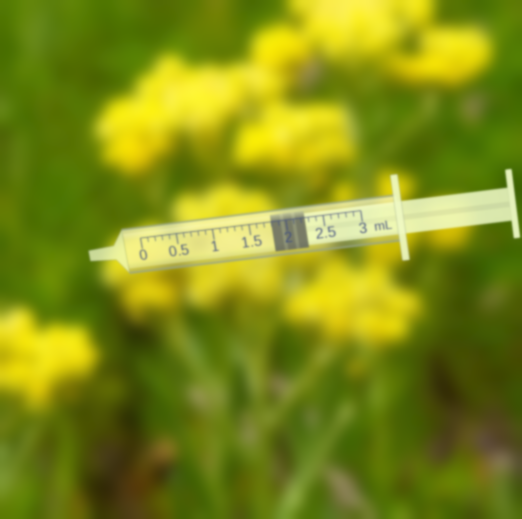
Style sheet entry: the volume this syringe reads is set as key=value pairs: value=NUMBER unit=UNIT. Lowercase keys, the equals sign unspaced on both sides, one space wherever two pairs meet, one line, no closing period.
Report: value=1.8 unit=mL
